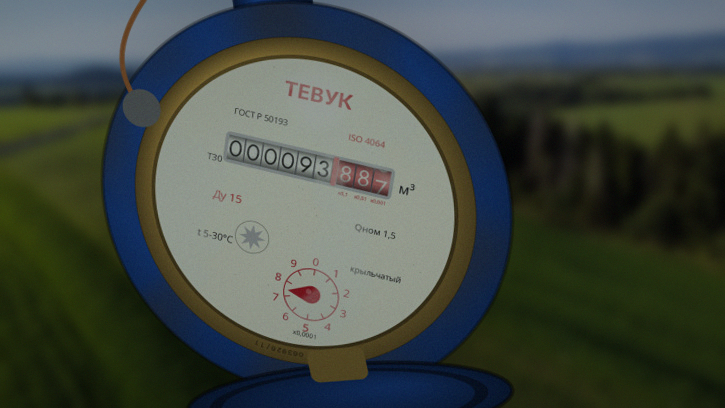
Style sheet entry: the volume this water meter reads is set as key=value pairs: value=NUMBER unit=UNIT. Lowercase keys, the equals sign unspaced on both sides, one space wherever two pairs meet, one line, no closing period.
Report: value=93.8867 unit=m³
